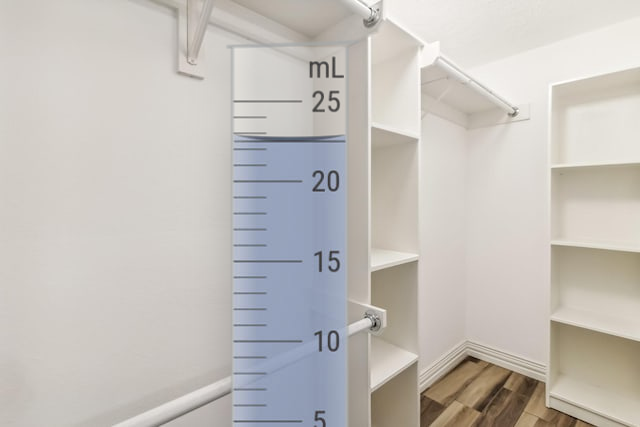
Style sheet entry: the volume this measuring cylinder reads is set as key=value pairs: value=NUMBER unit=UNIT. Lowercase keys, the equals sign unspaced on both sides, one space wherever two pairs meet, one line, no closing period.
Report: value=22.5 unit=mL
